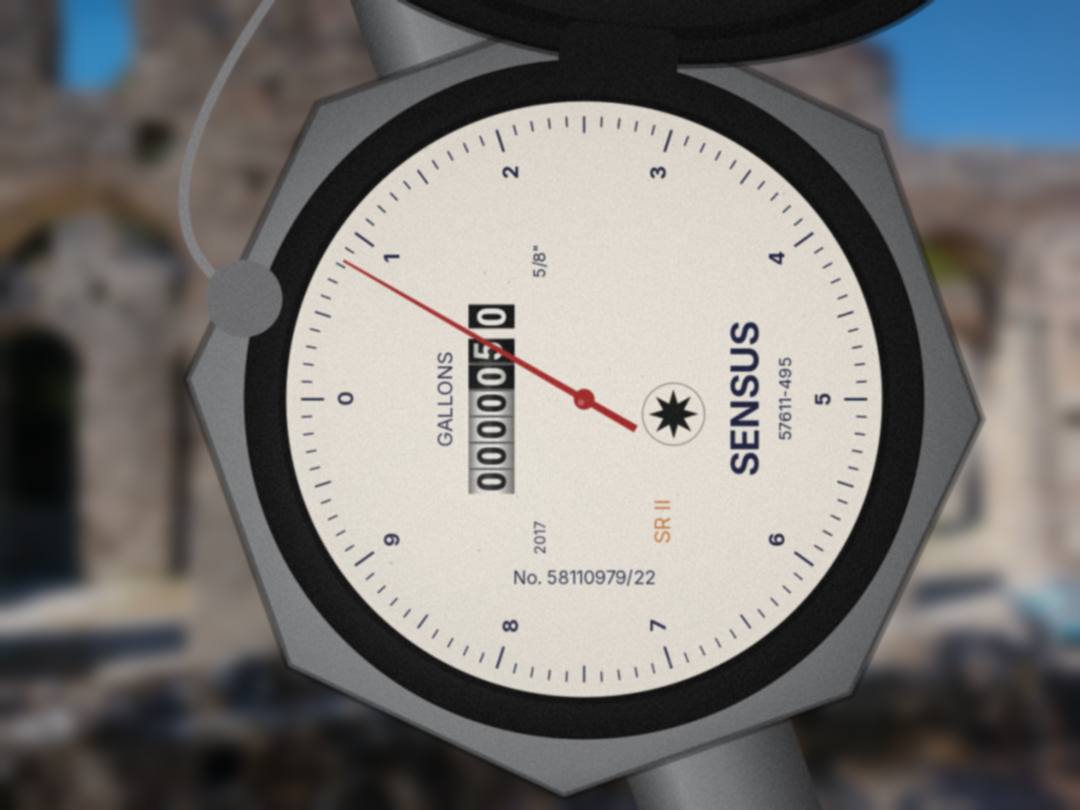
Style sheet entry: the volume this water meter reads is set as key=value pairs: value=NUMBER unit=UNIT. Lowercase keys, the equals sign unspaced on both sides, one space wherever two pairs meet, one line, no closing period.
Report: value=50.8 unit=gal
